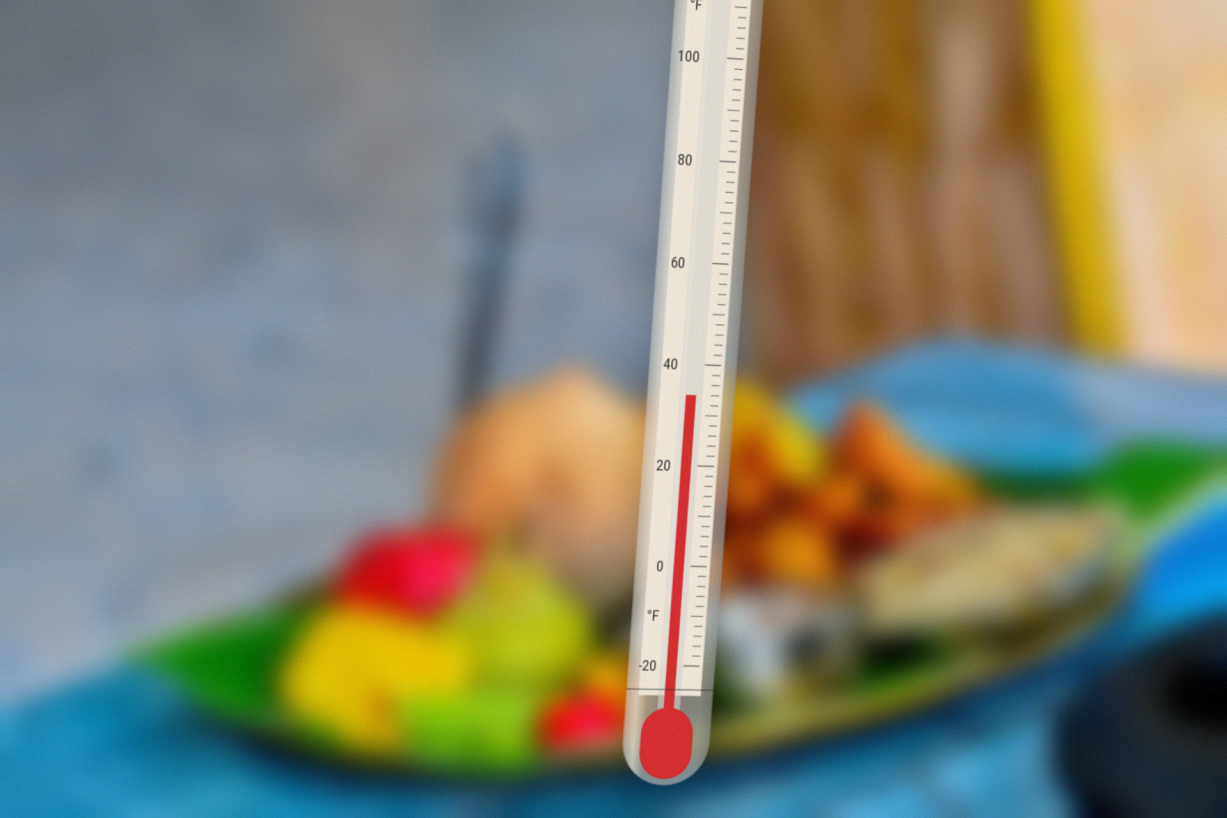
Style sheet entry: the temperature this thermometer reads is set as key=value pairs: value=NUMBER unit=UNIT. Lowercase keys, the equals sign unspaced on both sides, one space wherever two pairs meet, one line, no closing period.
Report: value=34 unit=°F
